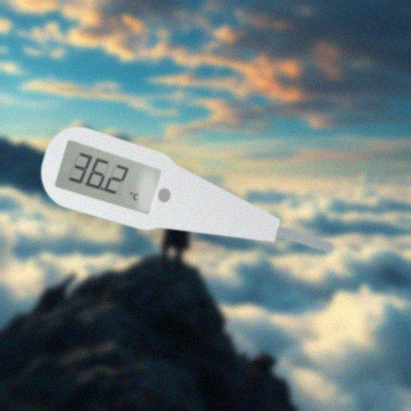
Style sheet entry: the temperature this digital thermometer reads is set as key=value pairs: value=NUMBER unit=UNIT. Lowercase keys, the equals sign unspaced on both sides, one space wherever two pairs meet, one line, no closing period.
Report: value=36.2 unit=°C
